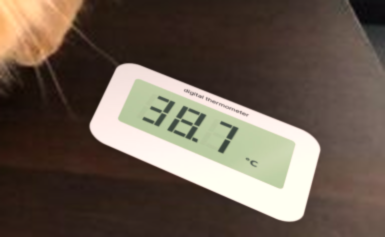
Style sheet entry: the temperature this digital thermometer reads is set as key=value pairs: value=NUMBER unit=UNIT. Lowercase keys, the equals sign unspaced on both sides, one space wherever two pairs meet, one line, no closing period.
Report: value=38.7 unit=°C
